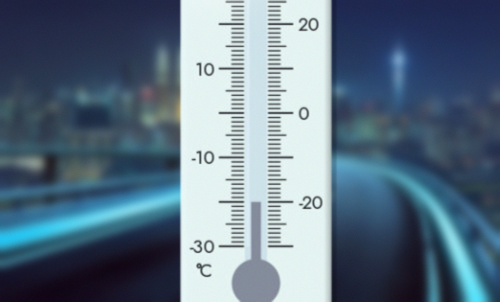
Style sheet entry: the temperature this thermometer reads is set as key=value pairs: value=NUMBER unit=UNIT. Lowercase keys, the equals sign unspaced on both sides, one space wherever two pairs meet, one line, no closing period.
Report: value=-20 unit=°C
